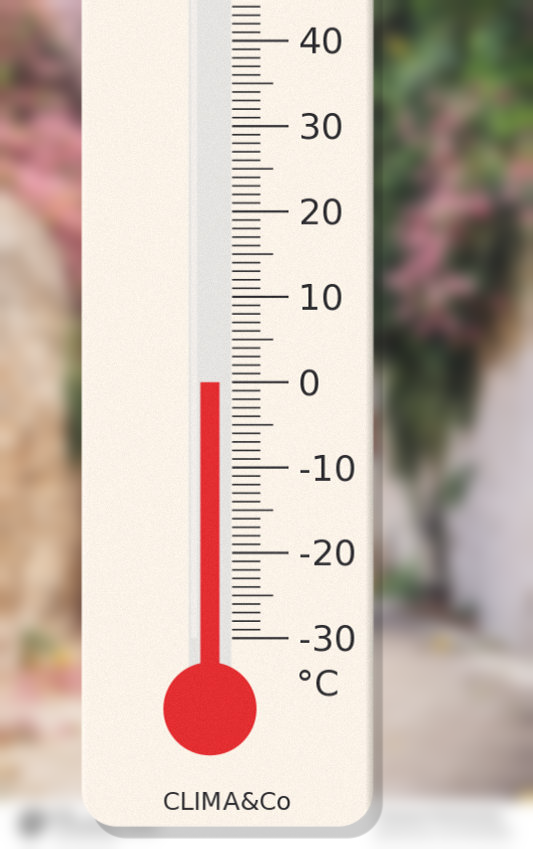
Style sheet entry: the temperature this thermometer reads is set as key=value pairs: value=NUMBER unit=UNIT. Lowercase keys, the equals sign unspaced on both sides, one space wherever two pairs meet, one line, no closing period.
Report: value=0 unit=°C
